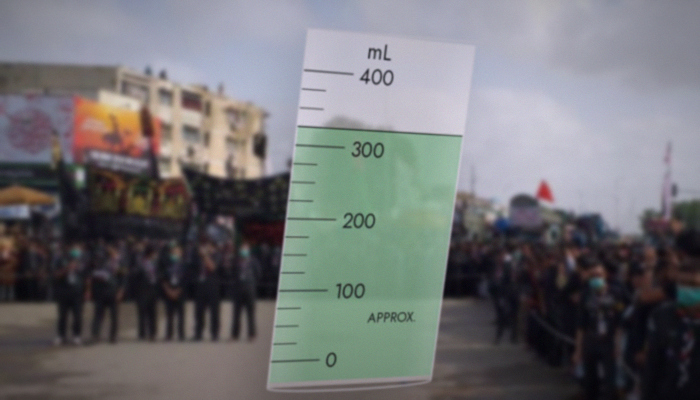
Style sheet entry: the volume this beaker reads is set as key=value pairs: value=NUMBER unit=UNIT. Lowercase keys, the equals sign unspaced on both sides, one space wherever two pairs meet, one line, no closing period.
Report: value=325 unit=mL
